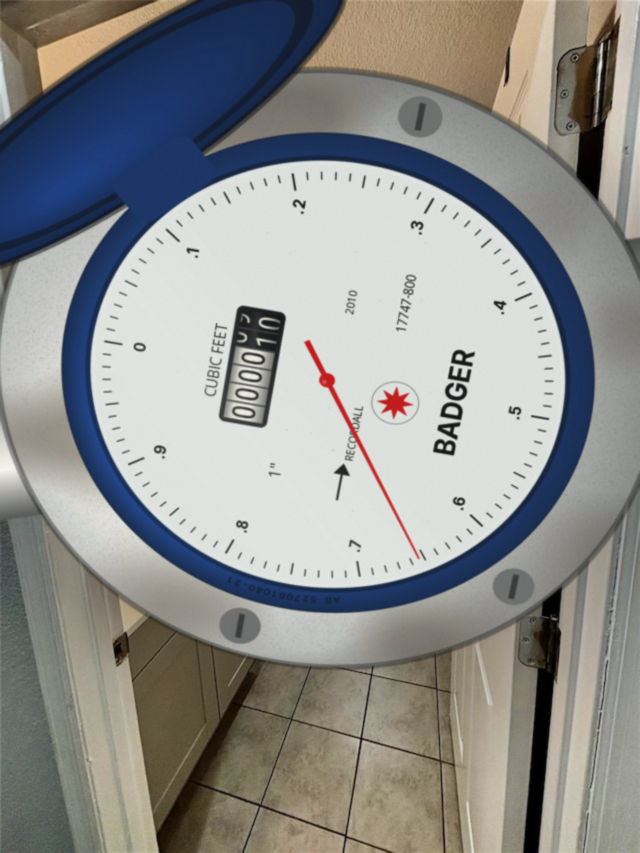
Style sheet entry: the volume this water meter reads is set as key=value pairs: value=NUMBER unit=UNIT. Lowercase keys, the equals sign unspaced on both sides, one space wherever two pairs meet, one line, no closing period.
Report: value=9.65 unit=ft³
